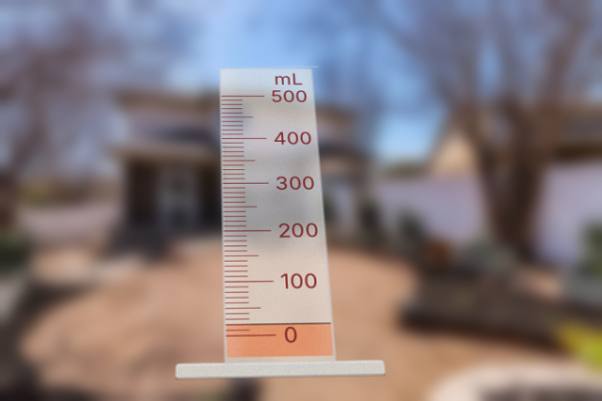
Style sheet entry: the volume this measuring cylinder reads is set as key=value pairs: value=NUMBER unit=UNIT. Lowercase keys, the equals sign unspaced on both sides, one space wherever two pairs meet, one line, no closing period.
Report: value=20 unit=mL
